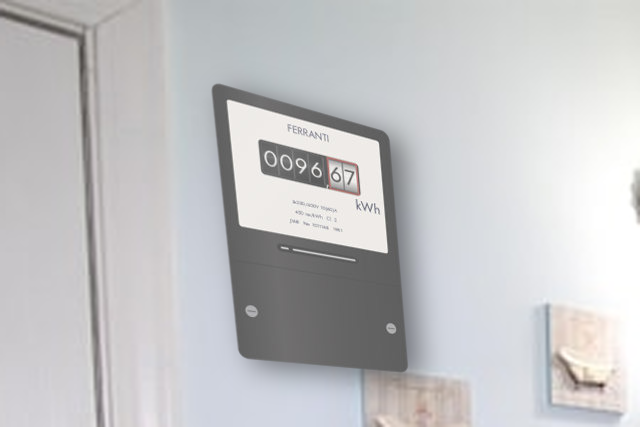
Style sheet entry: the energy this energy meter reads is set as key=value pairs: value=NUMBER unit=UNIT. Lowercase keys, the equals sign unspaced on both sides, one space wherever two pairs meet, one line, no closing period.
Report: value=96.67 unit=kWh
